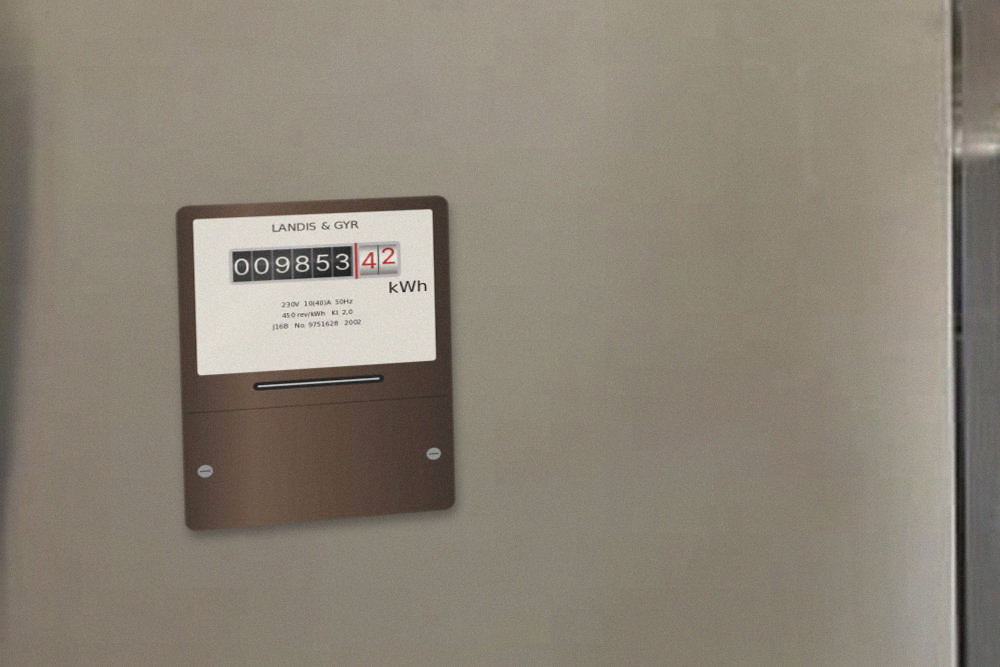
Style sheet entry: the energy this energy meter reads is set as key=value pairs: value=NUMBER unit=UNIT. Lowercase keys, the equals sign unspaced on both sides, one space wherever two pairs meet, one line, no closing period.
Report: value=9853.42 unit=kWh
